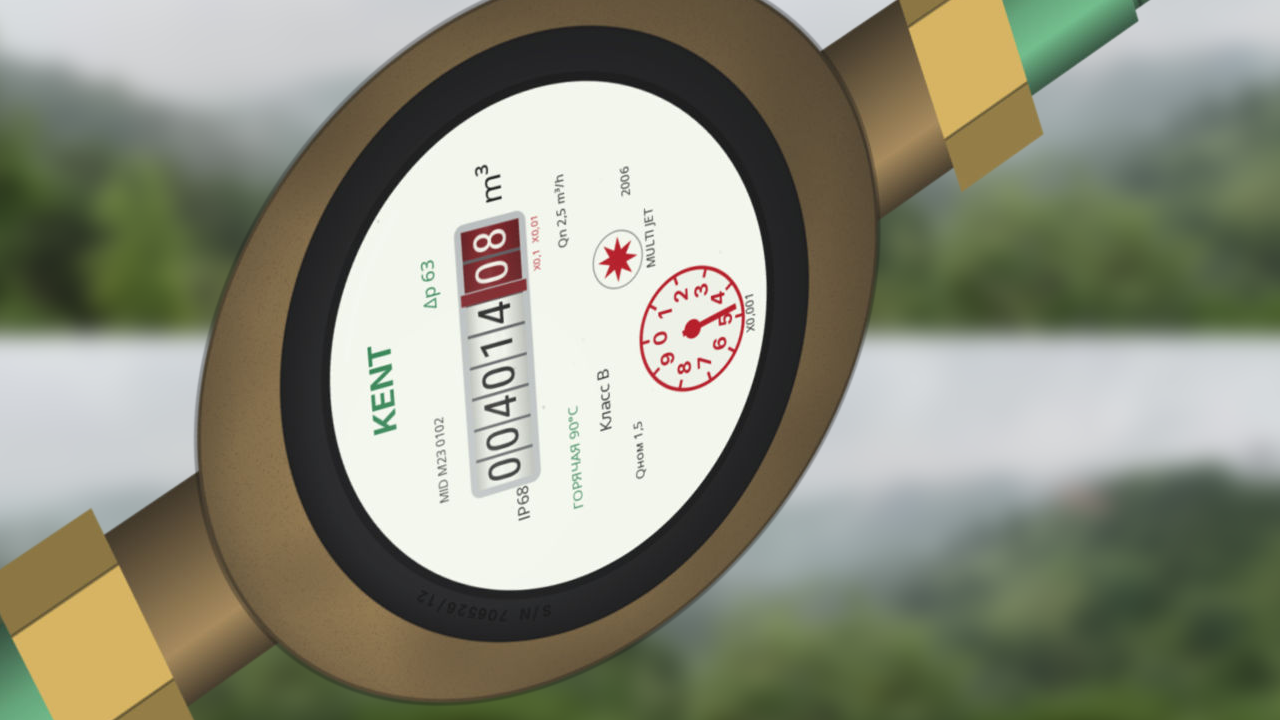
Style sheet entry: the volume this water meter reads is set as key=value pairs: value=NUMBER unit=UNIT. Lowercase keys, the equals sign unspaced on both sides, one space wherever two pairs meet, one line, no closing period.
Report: value=4014.084 unit=m³
